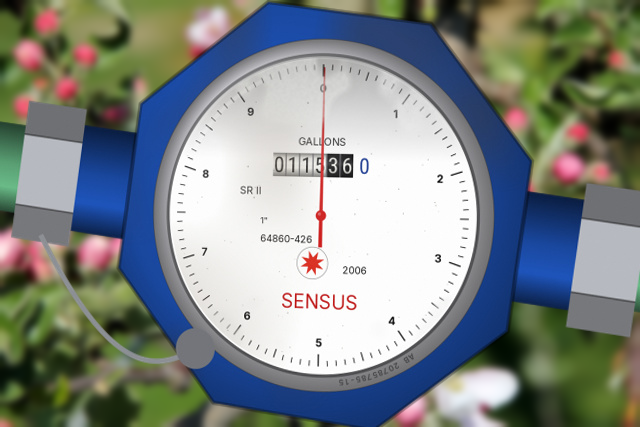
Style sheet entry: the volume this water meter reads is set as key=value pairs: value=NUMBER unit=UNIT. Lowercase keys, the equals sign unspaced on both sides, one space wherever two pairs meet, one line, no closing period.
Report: value=115360.0 unit=gal
